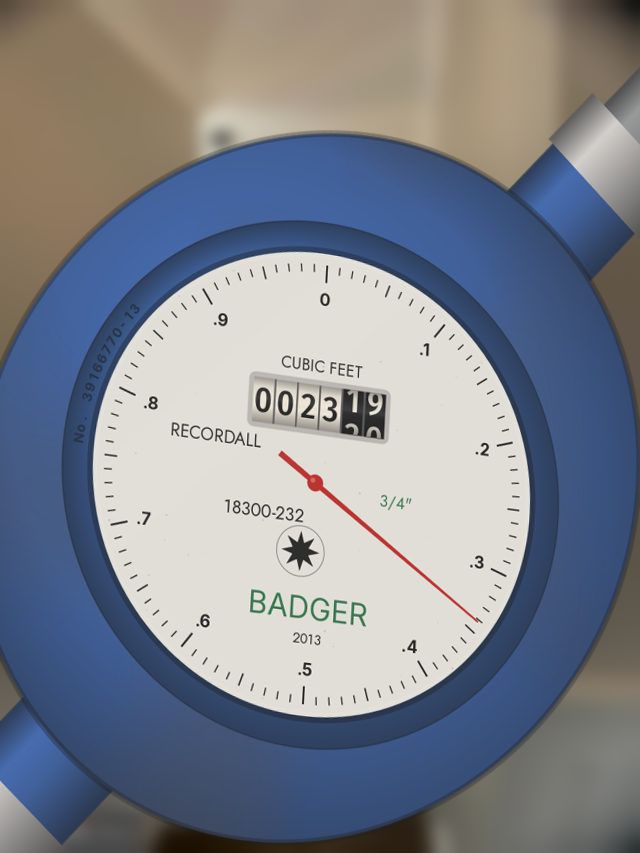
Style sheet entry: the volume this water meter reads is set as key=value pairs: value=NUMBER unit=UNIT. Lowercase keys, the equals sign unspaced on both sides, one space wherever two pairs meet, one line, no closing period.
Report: value=2319.34 unit=ft³
